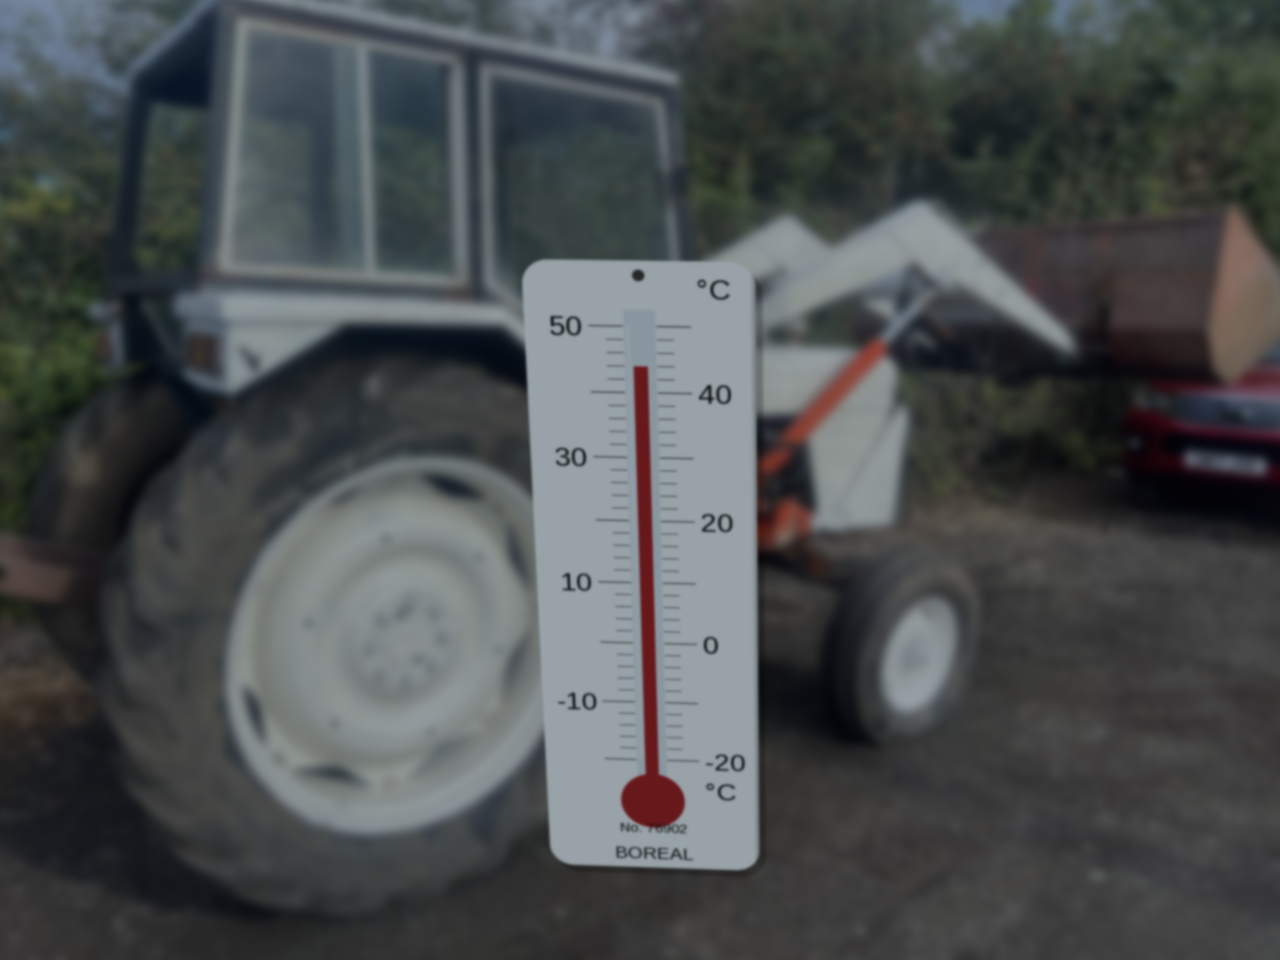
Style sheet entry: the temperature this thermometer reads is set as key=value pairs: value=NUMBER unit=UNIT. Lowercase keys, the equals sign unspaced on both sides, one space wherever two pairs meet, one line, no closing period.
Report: value=44 unit=°C
